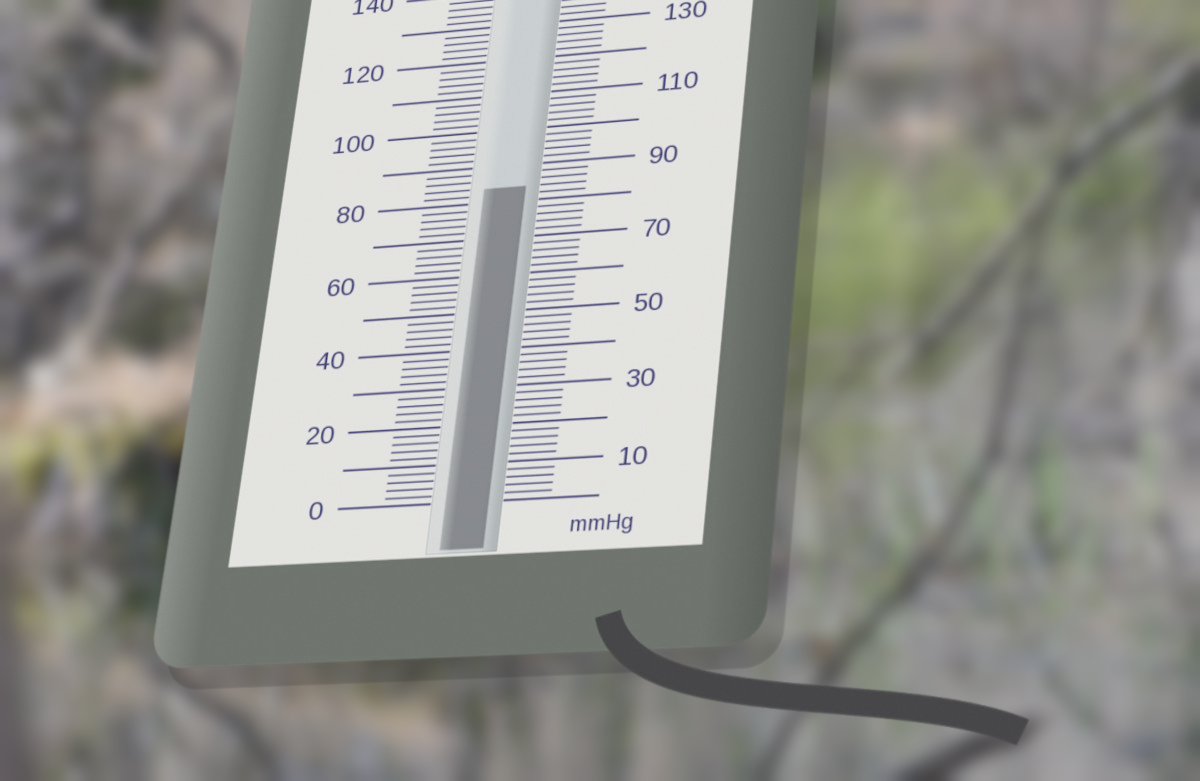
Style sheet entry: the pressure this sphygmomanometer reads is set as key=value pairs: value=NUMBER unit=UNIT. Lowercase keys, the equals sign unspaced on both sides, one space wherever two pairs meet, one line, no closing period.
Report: value=84 unit=mmHg
